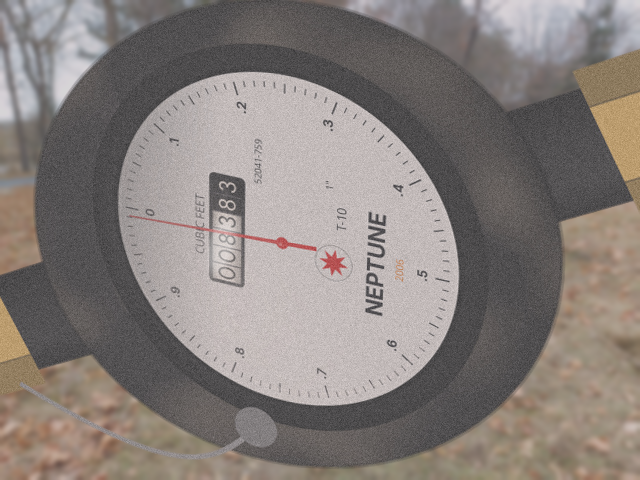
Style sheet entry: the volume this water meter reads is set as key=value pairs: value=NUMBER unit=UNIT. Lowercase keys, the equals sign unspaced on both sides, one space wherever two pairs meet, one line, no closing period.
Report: value=8382.99 unit=ft³
